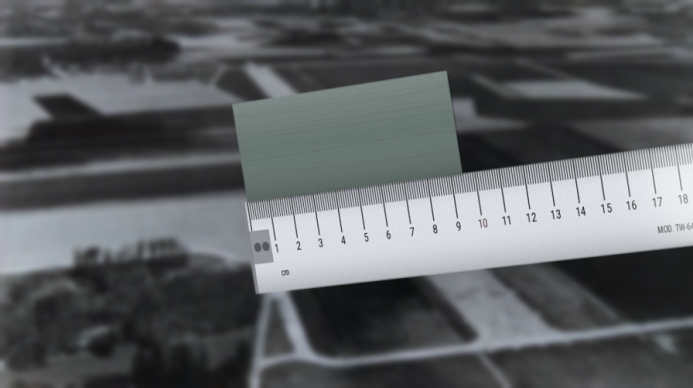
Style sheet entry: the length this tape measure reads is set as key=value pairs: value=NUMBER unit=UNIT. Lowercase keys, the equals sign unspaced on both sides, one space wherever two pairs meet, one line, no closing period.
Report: value=9.5 unit=cm
